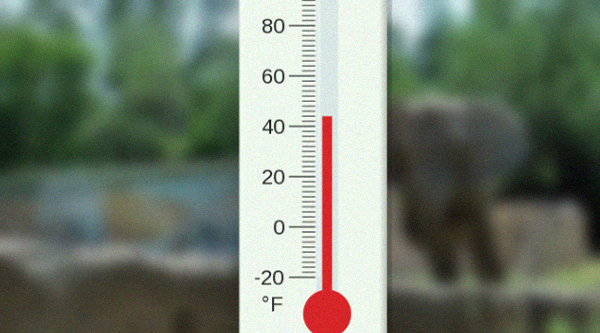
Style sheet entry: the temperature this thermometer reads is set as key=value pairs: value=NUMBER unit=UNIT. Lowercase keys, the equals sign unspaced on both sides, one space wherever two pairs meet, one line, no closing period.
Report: value=44 unit=°F
